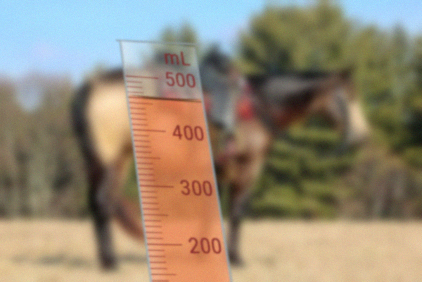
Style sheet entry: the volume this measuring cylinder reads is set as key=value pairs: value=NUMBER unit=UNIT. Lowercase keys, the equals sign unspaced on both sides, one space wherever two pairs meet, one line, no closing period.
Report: value=460 unit=mL
